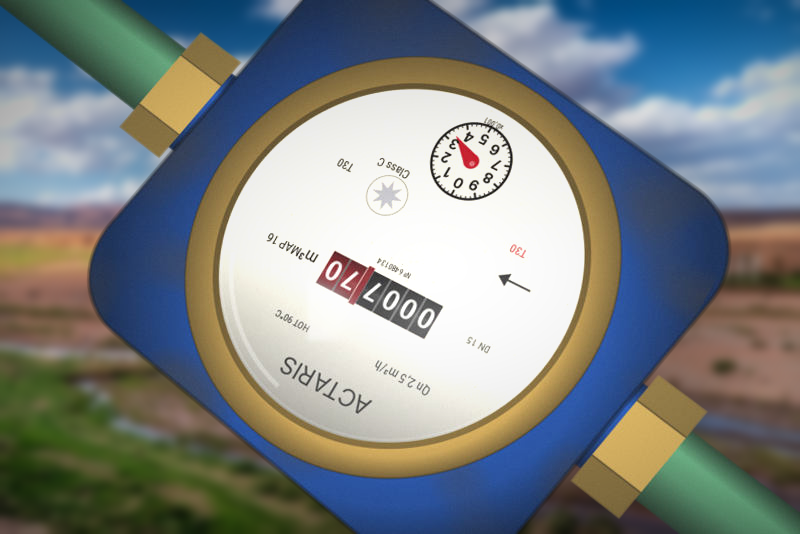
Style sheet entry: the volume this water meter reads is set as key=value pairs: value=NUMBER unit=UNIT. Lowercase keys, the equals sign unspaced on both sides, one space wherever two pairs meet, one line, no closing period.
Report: value=7.703 unit=m³
